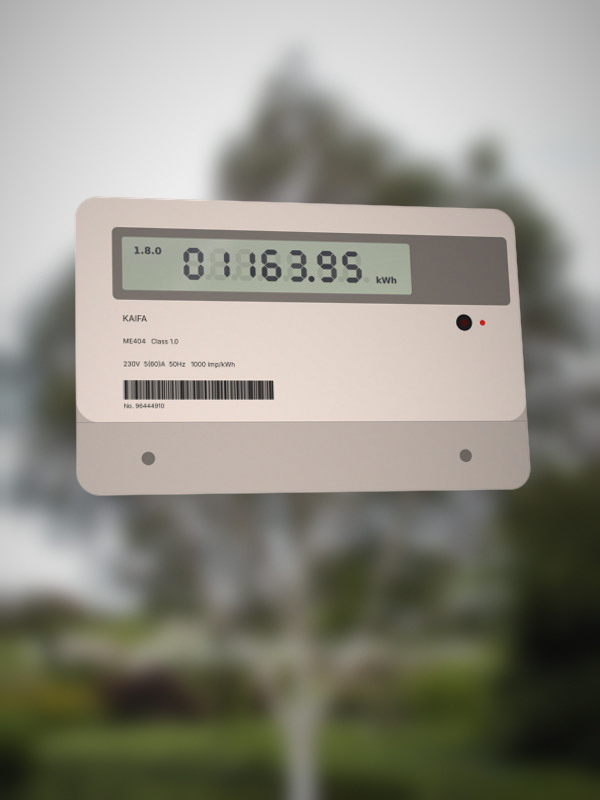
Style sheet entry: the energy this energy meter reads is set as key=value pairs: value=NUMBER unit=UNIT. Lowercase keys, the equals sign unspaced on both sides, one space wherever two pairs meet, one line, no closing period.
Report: value=1163.95 unit=kWh
